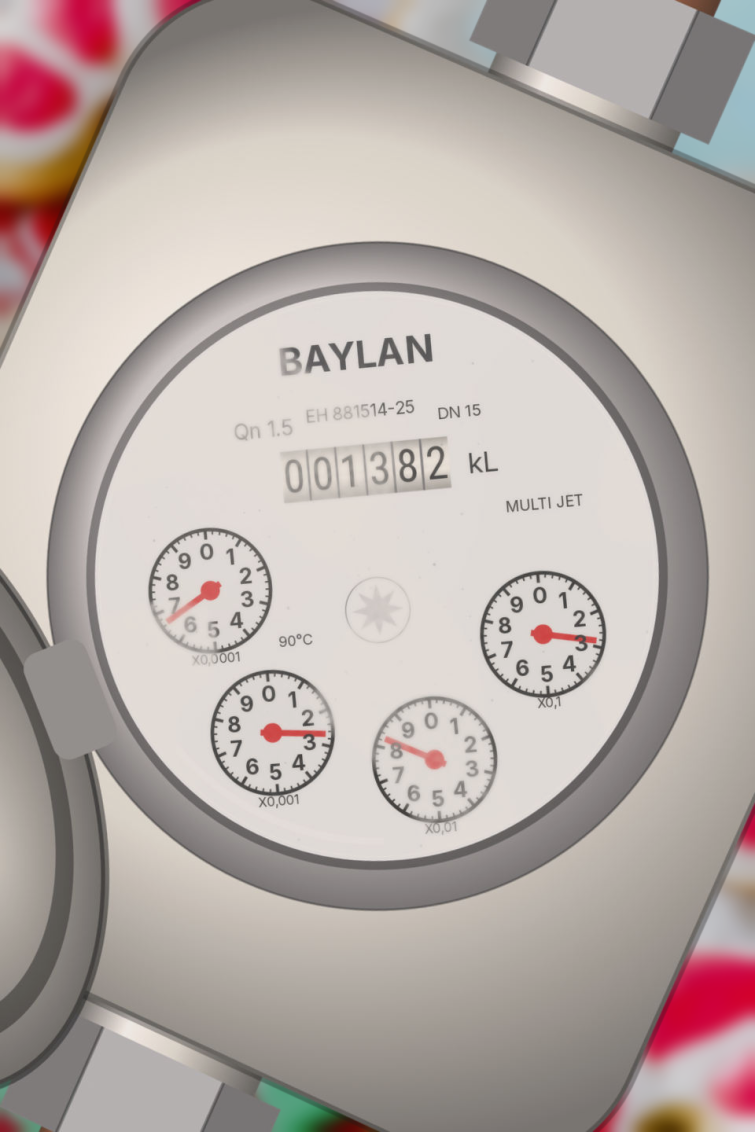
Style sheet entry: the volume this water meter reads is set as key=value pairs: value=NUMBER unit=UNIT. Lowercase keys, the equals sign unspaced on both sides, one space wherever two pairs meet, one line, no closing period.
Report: value=1382.2826 unit=kL
